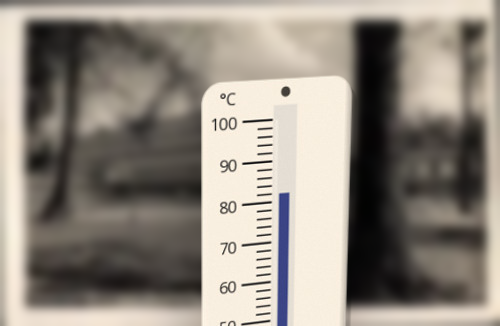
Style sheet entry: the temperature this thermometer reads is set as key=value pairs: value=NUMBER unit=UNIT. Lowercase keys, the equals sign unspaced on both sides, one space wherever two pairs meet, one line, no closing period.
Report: value=82 unit=°C
